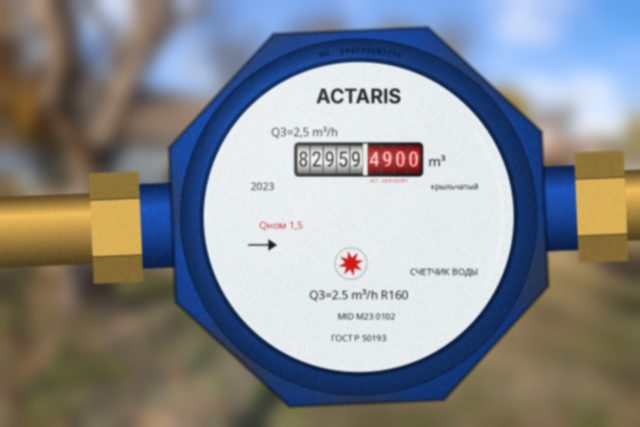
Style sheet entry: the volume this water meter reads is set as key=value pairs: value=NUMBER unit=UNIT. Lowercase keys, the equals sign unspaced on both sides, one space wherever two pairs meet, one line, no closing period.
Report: value=82959.4900 unit=m³
